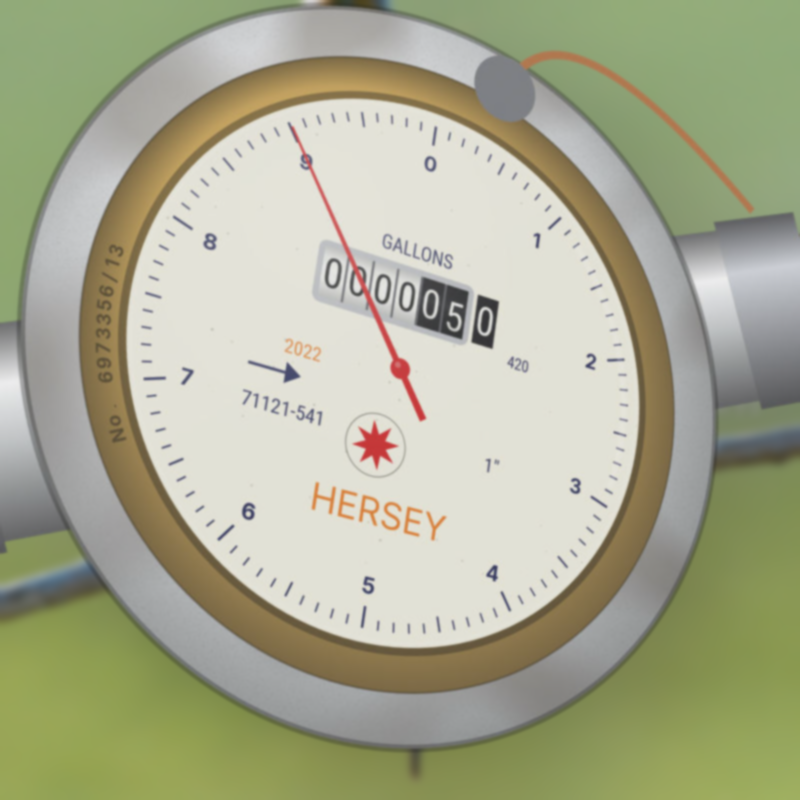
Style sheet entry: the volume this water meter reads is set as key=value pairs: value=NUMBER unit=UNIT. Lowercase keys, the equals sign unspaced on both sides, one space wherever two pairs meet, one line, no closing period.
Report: value=49.0 unit=gal
